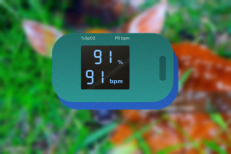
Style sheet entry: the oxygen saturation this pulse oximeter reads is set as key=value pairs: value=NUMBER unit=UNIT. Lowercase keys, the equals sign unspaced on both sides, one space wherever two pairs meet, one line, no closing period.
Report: value=91 unit=%
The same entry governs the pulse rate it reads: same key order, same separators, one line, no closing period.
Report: value=91 unit=bpm
